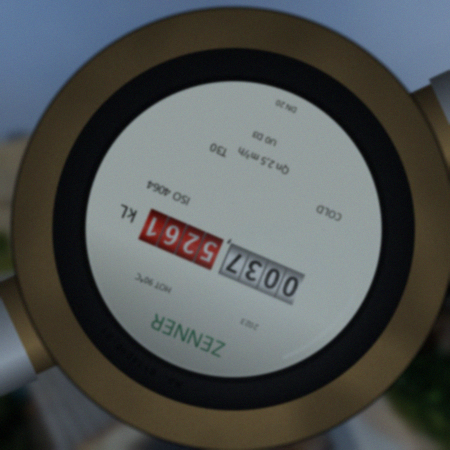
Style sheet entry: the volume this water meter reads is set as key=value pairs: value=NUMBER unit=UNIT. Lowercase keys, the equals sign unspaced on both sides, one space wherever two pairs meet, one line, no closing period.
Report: value=37.5261 unit=kL
